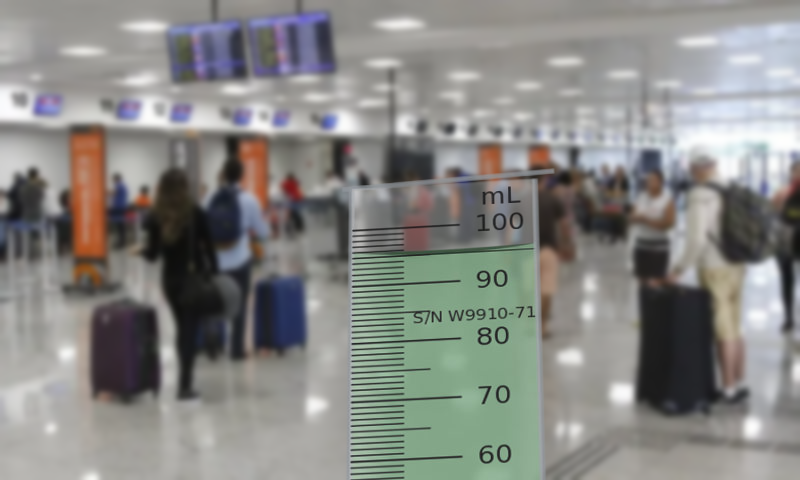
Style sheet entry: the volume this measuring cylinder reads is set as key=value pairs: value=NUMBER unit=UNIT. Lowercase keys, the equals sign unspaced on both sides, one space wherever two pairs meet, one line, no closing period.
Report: value=95 unit=mL
